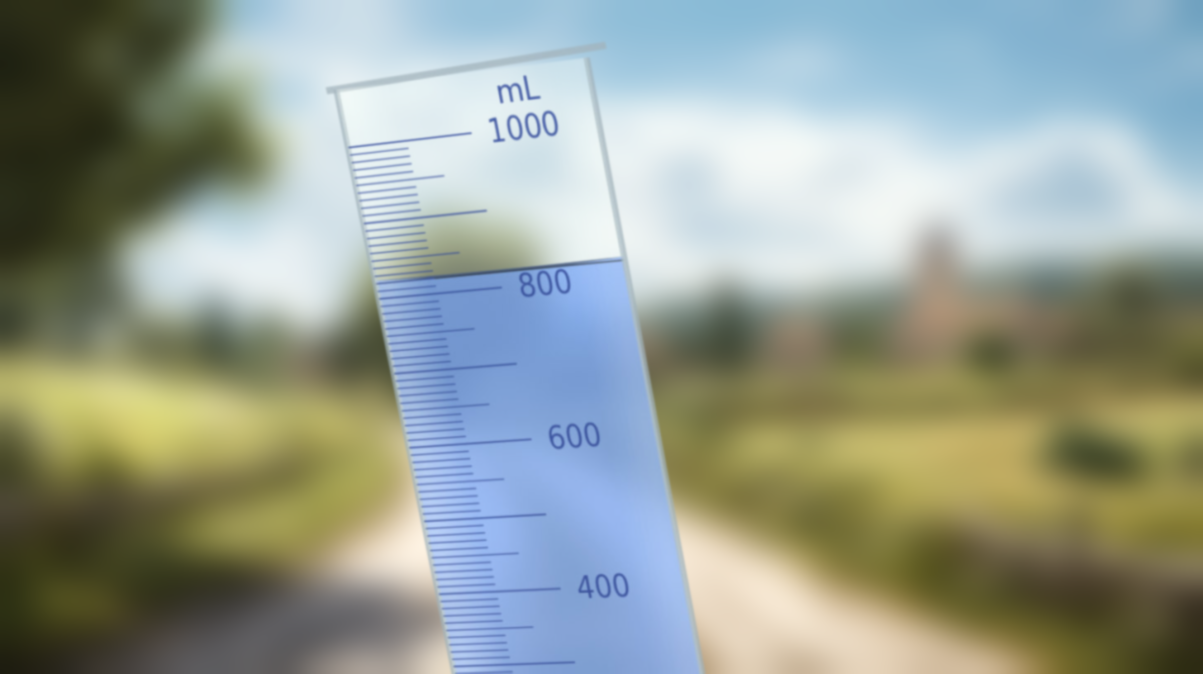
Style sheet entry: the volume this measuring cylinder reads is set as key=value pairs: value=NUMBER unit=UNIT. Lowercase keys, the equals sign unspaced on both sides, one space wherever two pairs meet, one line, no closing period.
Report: value=820 unit=mL
